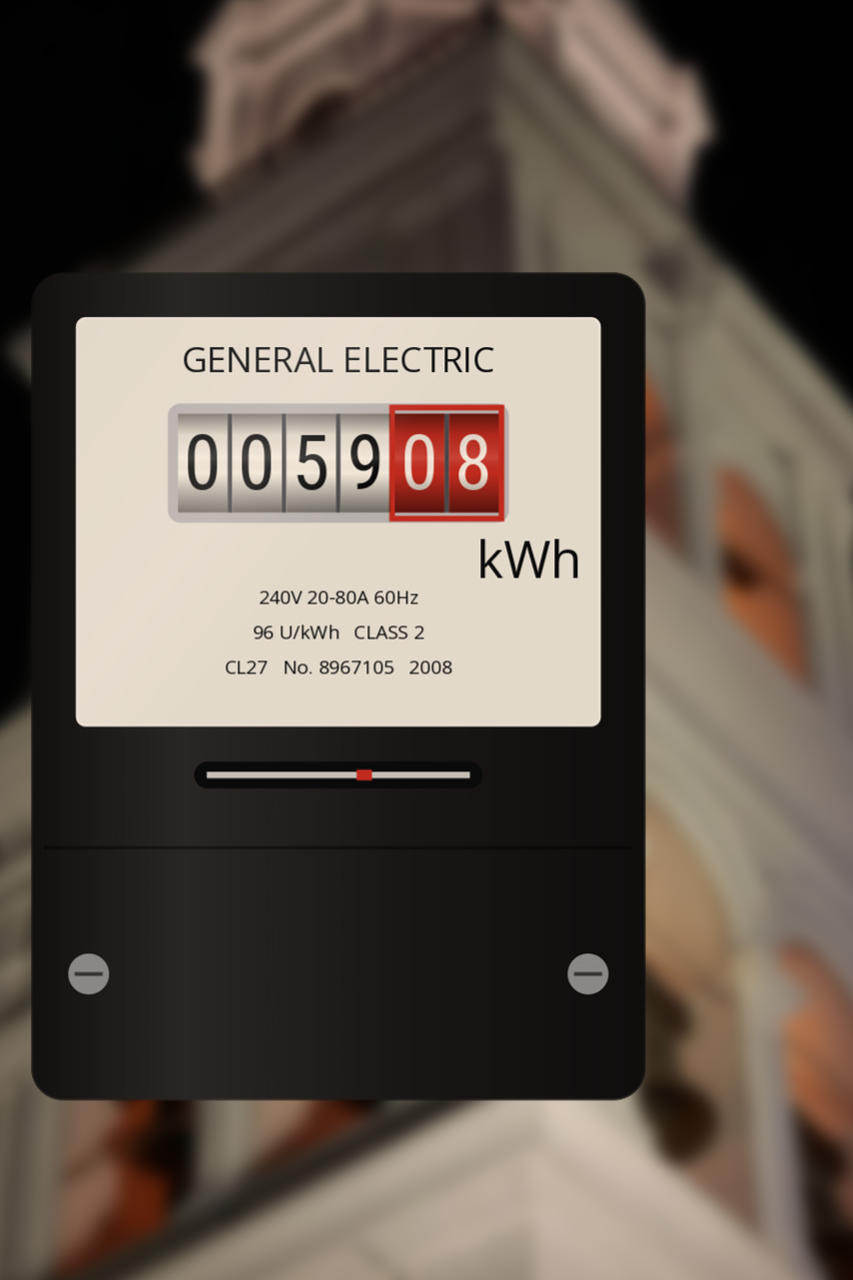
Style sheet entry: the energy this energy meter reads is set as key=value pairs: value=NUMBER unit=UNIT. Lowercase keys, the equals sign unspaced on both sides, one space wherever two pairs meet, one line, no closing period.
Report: value=59.08 unit=kWh
